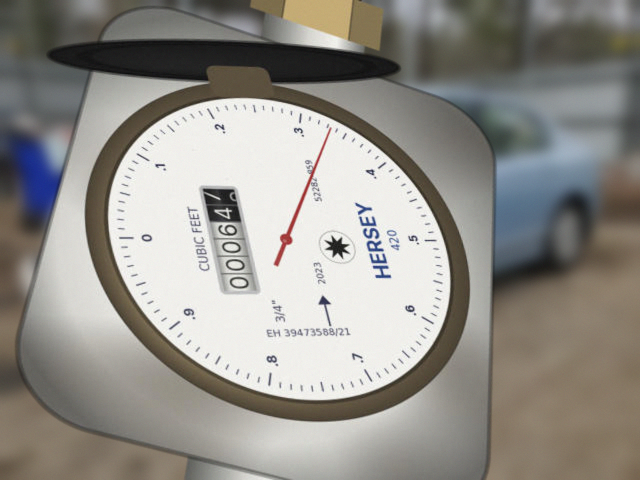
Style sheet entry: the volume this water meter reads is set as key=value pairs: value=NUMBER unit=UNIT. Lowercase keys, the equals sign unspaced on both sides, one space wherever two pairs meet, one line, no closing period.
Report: value=647.33 unit=ft³
